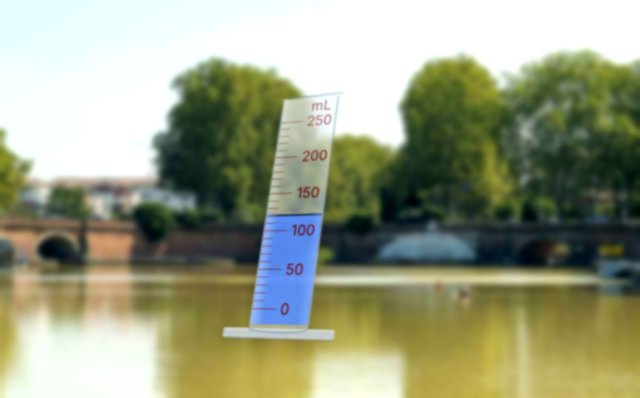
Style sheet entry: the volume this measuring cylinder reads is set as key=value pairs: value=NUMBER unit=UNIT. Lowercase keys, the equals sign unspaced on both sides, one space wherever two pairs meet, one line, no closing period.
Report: value=120 unit=mL
